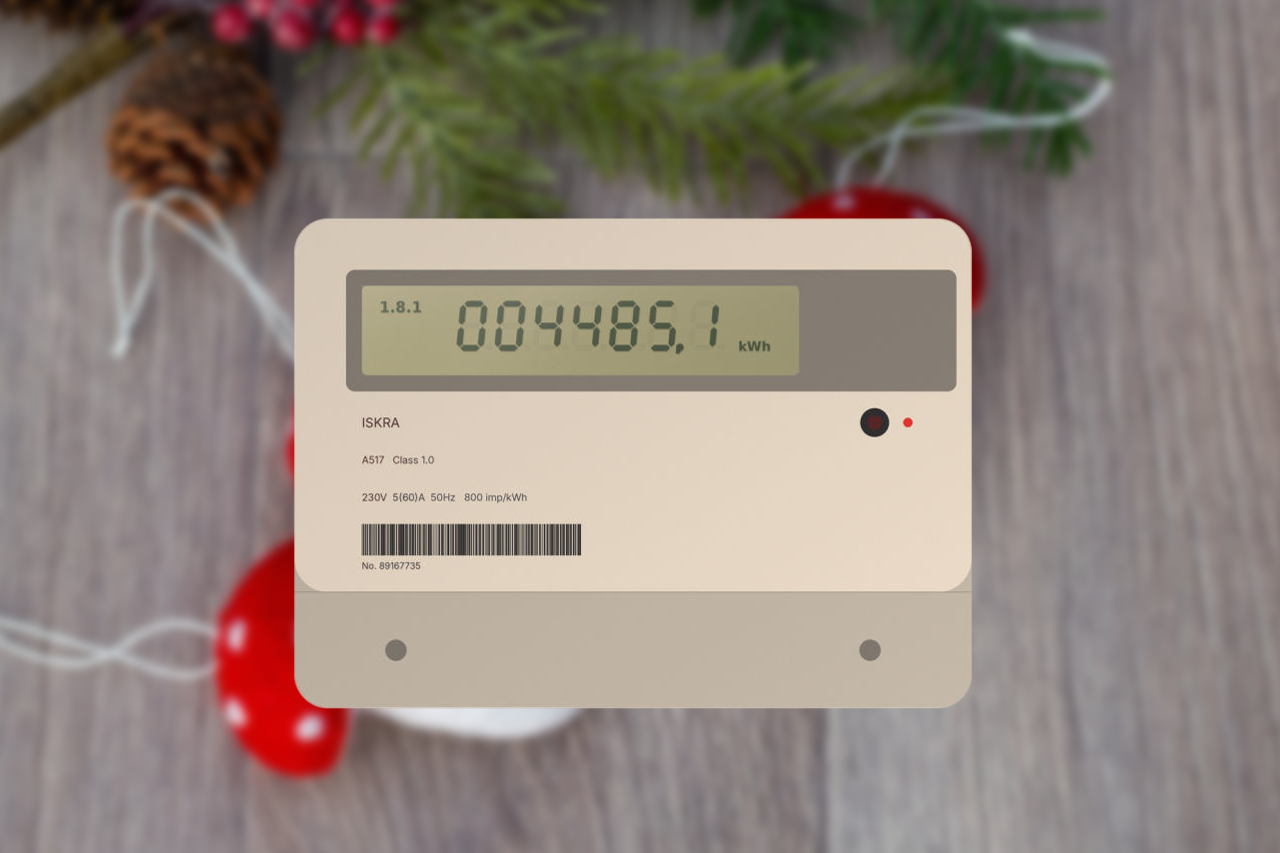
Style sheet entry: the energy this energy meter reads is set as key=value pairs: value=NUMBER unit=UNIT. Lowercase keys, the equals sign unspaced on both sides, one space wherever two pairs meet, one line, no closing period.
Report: value=4485.1 unit=kWh
